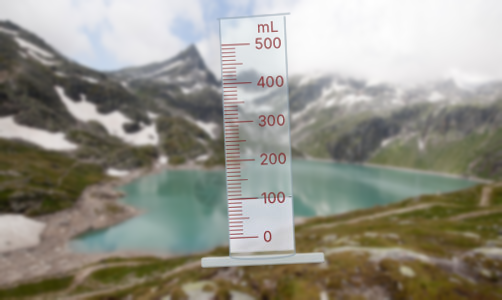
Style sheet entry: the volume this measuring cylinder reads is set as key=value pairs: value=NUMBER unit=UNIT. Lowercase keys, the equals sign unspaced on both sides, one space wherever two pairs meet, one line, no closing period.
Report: value=100 unit=mL
